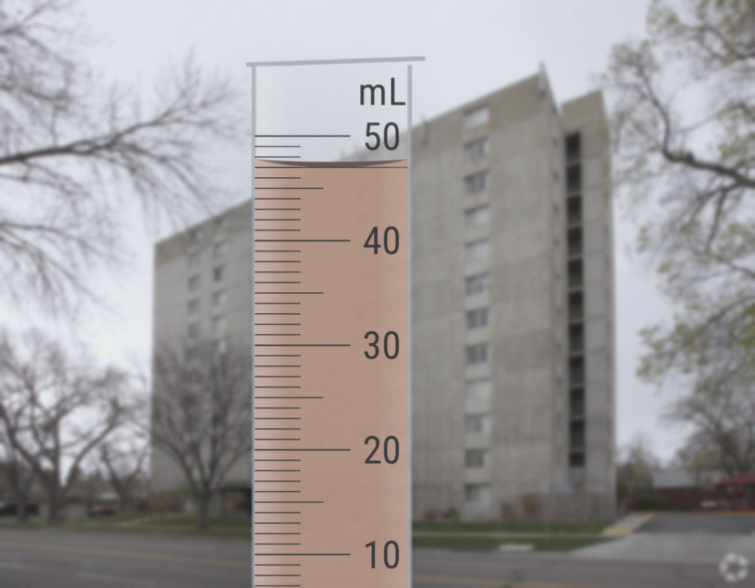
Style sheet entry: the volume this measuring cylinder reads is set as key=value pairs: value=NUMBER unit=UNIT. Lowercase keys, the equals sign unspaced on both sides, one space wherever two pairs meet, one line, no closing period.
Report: value=47 unit=mL
